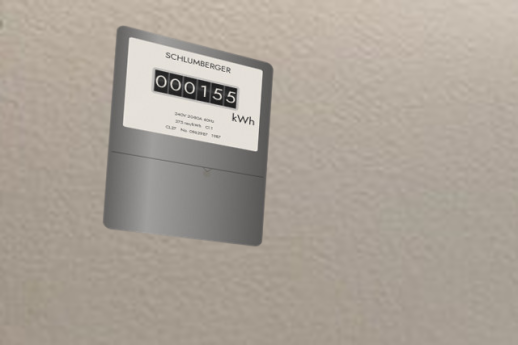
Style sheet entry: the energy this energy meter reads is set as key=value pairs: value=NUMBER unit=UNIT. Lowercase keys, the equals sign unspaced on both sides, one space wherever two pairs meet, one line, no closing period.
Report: value=155 unit=kWh
